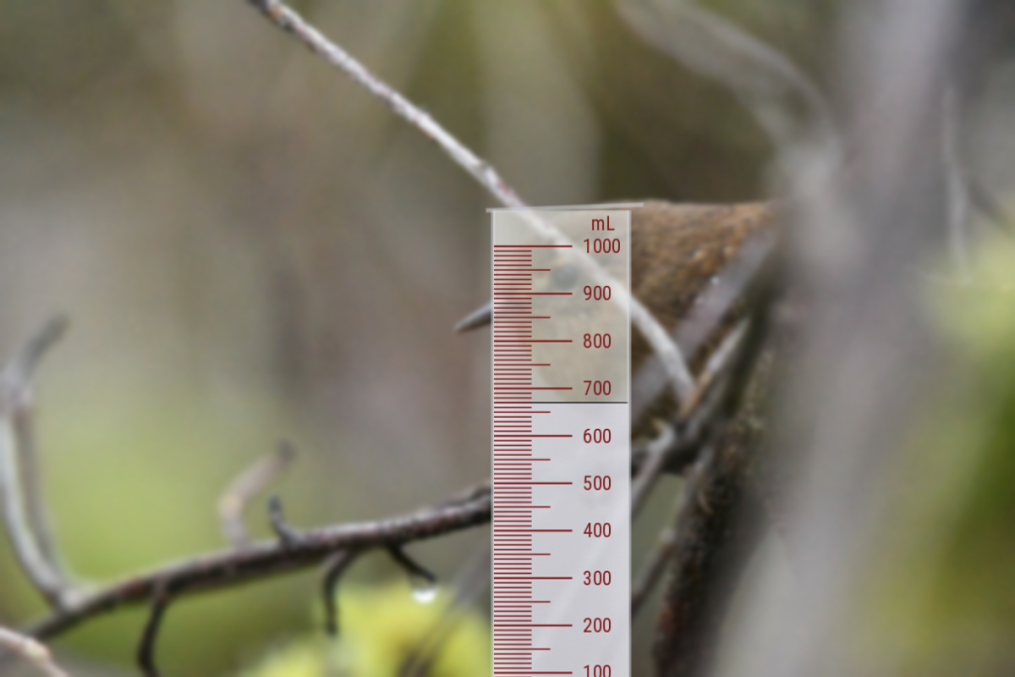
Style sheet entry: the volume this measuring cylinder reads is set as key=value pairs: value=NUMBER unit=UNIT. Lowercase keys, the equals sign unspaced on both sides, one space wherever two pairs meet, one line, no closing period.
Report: value=670 unit=mL
